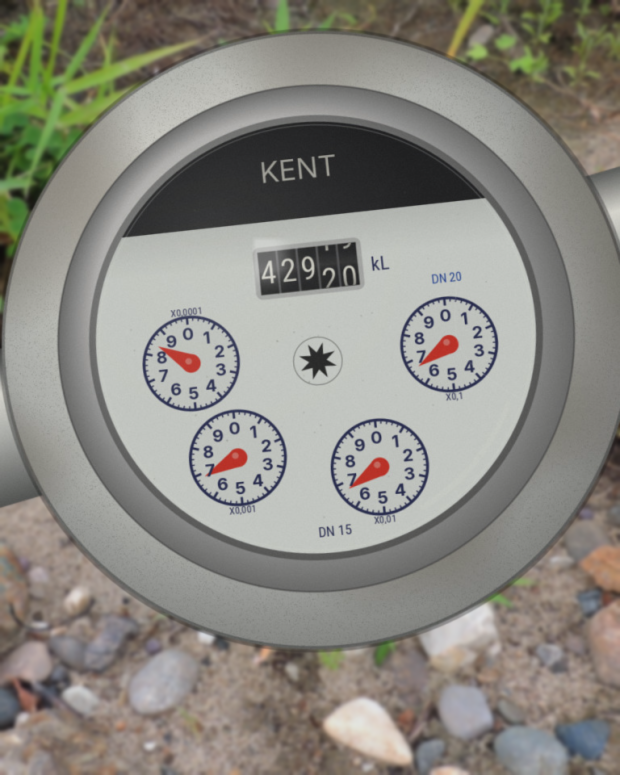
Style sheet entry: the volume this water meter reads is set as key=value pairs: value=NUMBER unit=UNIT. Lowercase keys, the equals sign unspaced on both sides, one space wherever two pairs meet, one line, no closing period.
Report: value=42919.6668 unit=kL
